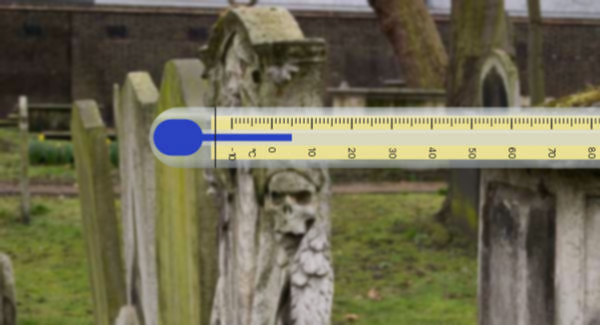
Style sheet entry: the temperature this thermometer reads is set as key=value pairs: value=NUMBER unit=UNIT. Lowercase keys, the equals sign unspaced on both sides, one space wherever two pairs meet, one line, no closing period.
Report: value=5 unit=°C
